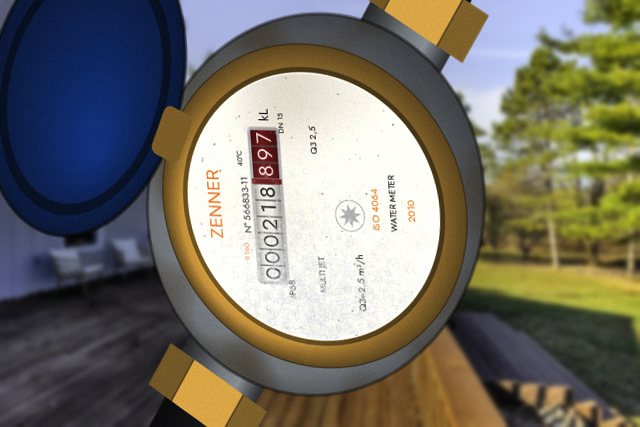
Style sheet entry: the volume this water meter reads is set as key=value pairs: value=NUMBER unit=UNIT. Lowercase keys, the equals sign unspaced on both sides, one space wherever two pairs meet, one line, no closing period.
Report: value=218.897 unit=kL
